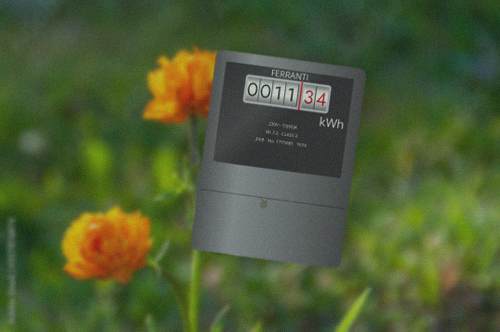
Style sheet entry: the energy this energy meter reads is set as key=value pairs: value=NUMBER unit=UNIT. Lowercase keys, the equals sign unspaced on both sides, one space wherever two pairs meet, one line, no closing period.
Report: value=11.34 unit=kWh
